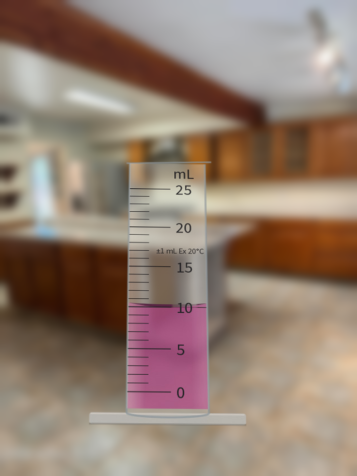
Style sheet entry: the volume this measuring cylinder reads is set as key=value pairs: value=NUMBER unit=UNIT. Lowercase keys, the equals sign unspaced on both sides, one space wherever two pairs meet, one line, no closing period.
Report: value=10 unit=mL
